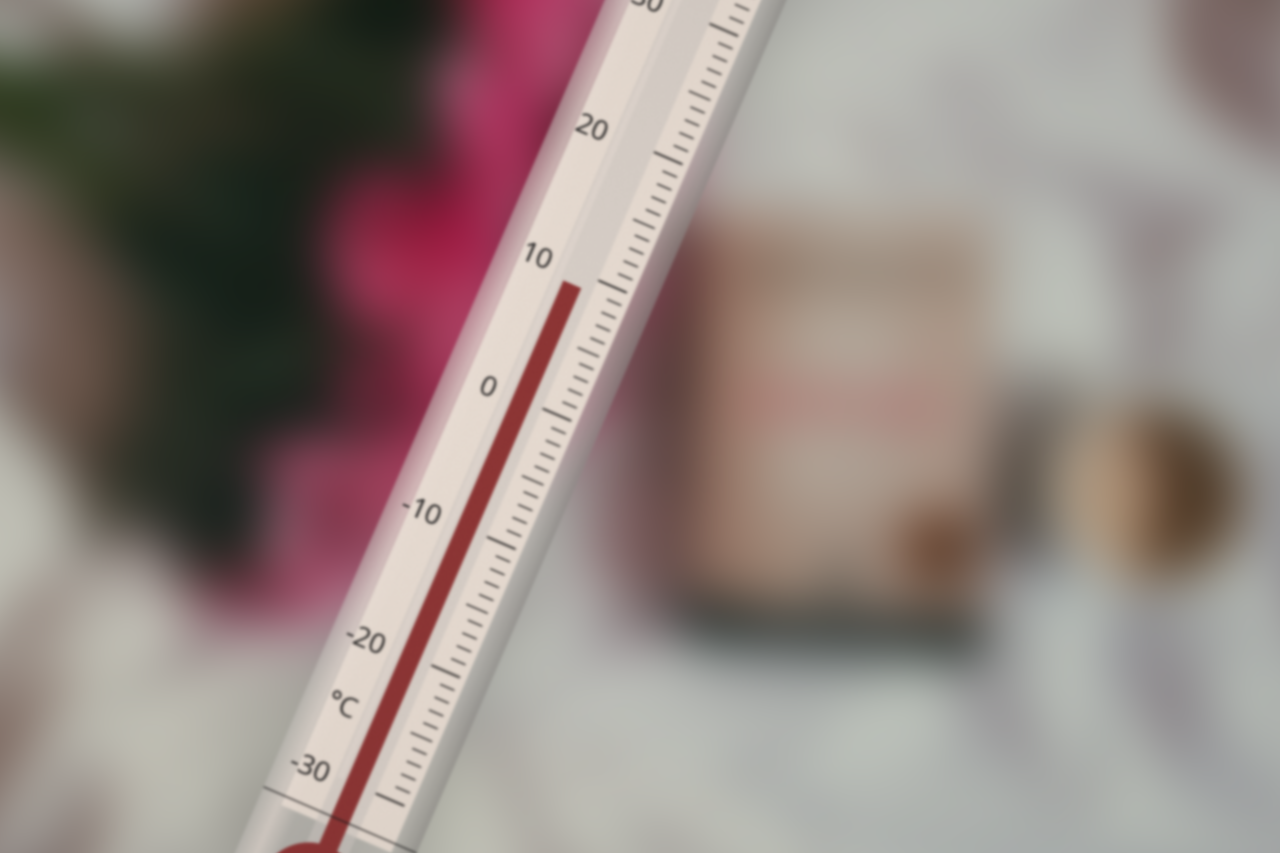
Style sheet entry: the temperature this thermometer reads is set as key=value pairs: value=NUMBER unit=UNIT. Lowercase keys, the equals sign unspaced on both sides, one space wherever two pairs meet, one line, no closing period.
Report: value=9 unit=°C
